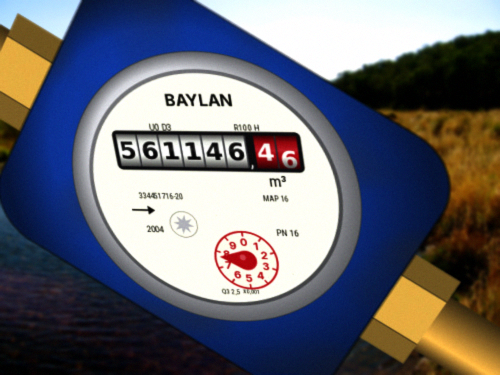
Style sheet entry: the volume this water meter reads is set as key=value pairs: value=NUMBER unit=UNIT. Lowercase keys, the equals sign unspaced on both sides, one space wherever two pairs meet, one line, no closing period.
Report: value=561146.457 unit=m³
